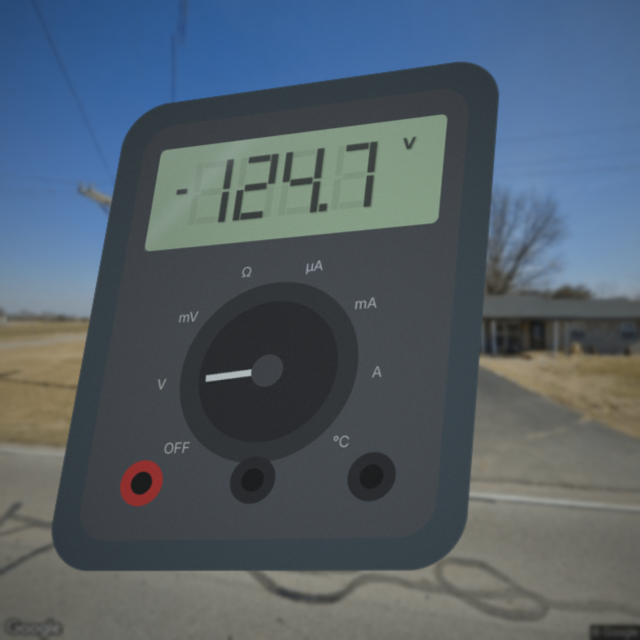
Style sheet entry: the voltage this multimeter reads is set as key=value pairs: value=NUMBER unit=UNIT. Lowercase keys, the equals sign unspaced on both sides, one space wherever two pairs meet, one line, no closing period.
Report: value=-124.7 unit=V
